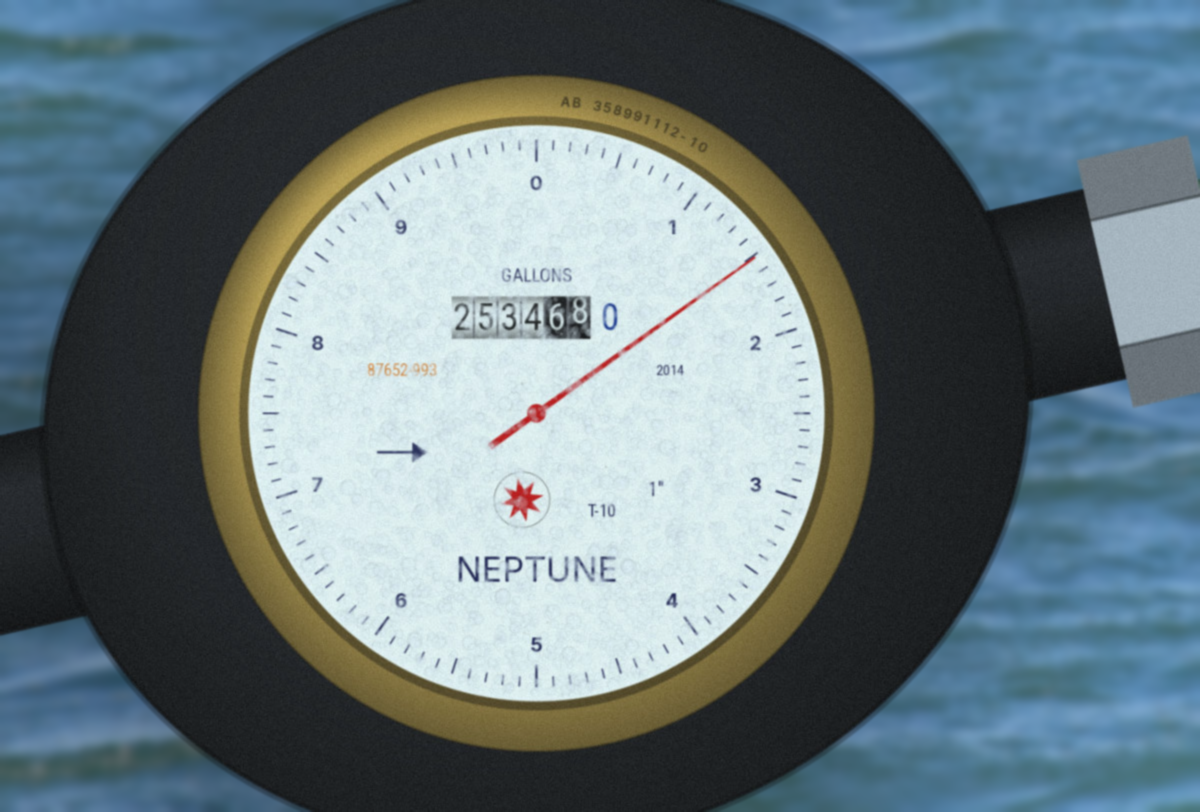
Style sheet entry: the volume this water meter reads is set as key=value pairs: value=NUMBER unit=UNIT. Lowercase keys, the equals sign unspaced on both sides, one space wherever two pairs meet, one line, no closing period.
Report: value=2534681.5 unit=gal
